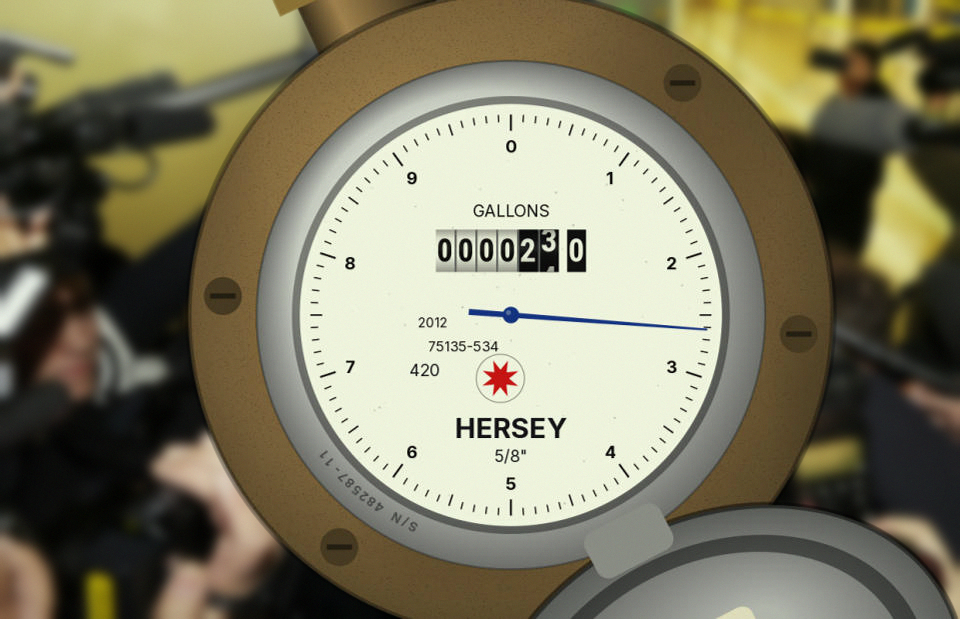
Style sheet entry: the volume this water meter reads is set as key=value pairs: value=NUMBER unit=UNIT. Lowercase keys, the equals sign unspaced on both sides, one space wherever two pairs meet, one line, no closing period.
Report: value=232.6 unit=gal
